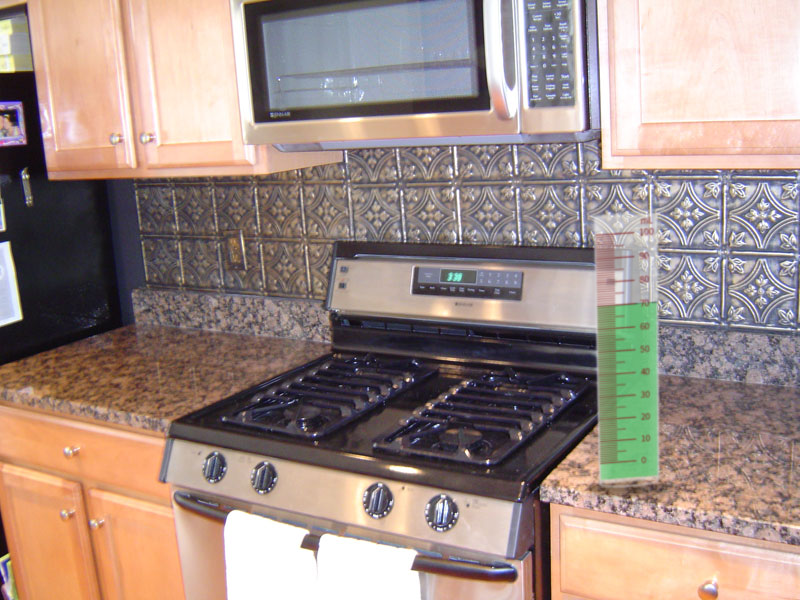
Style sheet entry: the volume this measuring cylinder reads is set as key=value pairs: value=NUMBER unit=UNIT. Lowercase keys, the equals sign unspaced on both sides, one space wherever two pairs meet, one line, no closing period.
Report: value=70 unit=mL
